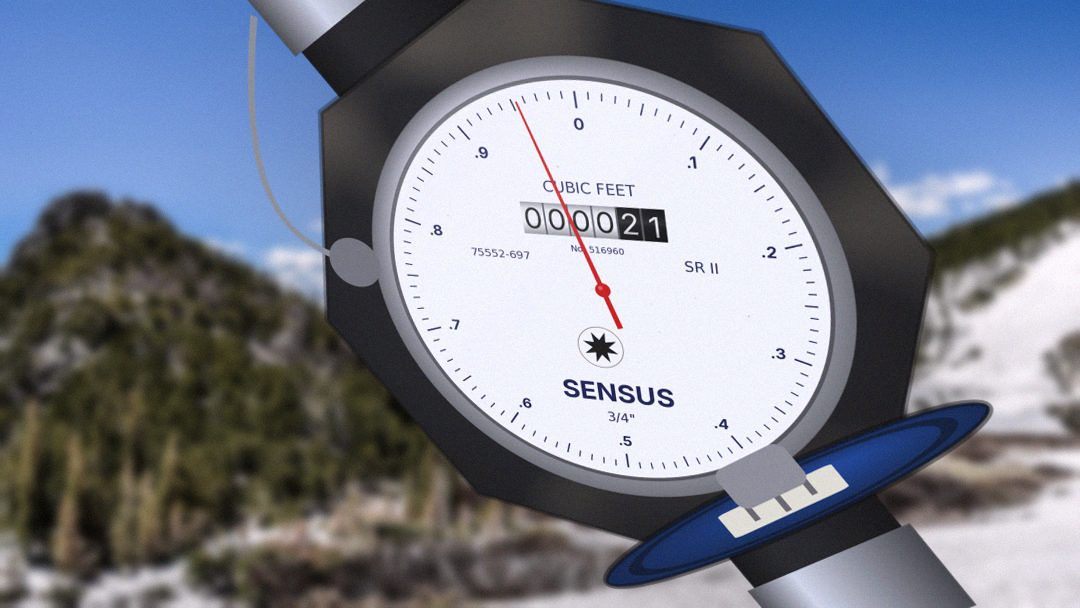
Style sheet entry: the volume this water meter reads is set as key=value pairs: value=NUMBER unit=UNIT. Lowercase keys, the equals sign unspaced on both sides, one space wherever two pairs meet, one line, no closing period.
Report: value=20.95 unit=ft³
